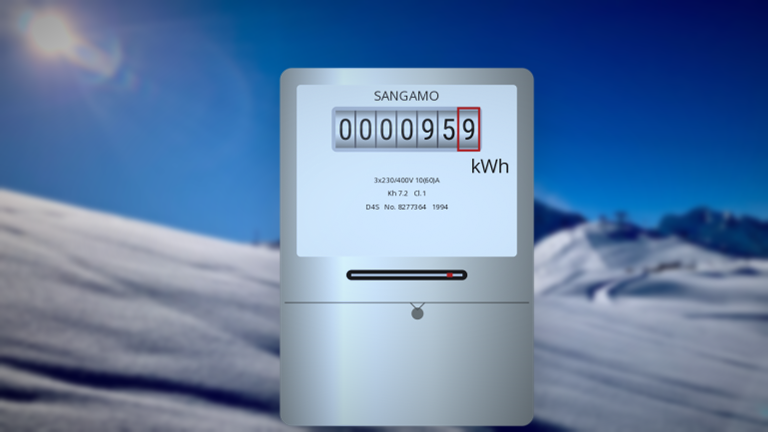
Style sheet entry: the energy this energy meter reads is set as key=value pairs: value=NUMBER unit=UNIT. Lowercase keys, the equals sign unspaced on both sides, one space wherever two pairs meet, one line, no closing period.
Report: value=95.9 unit=kWh
